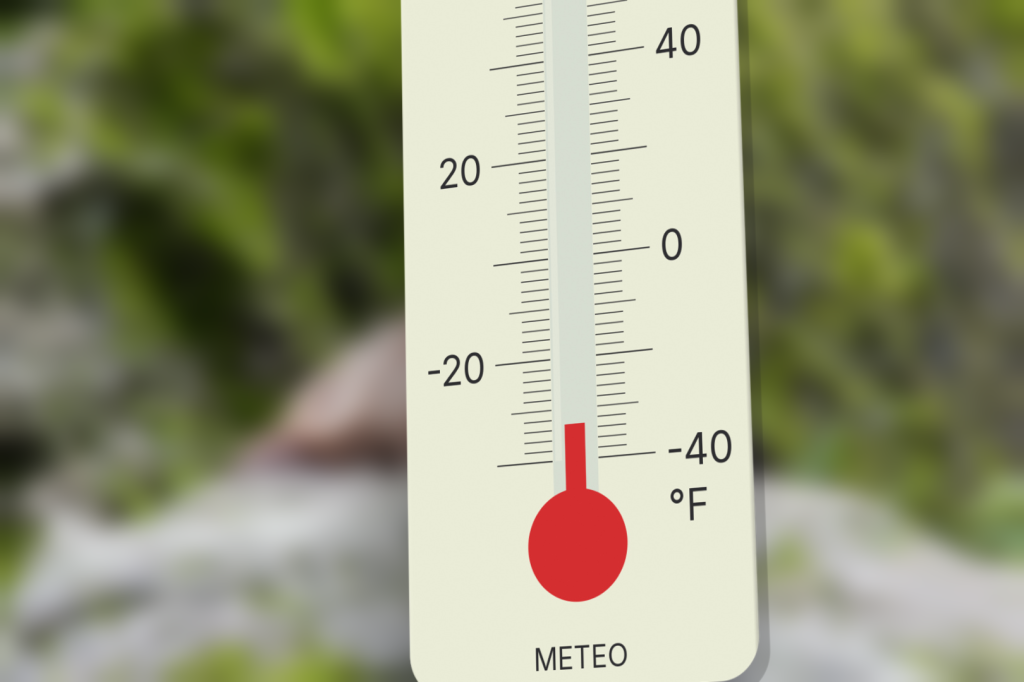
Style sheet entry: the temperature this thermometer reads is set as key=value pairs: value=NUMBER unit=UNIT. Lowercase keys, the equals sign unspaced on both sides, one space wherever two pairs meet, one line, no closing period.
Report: value=-33 unit=°F
